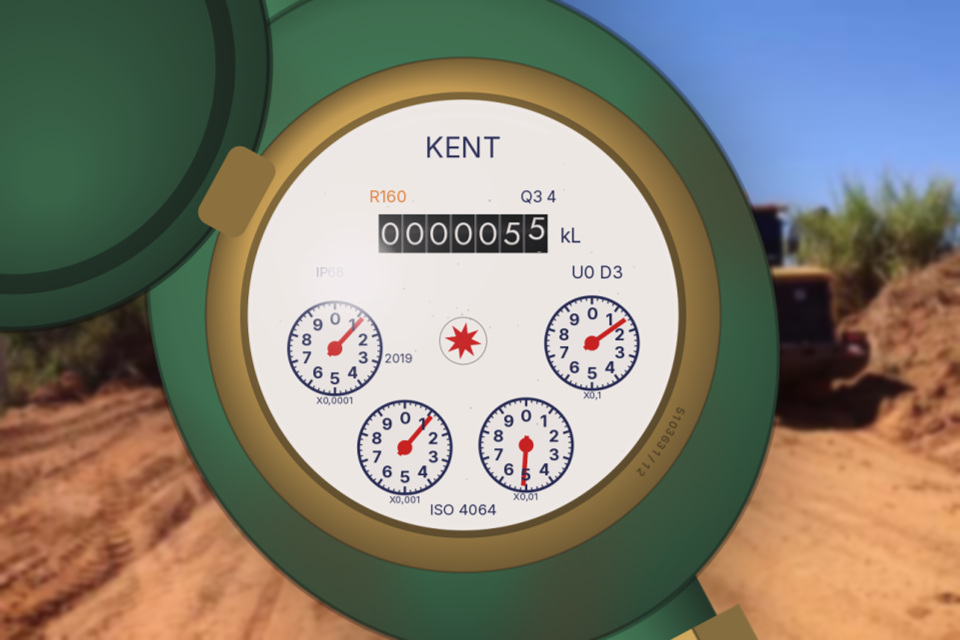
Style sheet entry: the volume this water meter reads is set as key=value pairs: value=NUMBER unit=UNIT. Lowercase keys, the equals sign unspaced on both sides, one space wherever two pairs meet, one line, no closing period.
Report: value=55.1511 unit=kL
